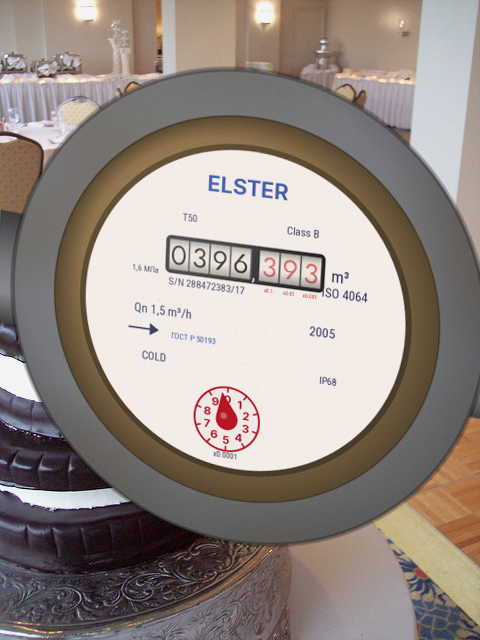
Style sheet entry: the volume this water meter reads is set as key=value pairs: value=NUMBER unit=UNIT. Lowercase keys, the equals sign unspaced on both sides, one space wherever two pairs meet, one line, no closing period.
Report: value=396.3929 unit=m³
